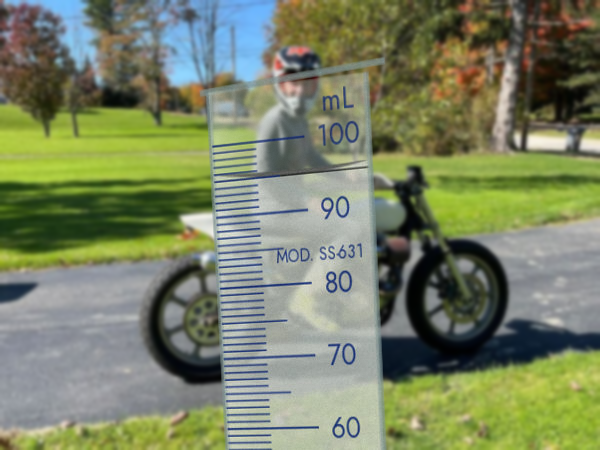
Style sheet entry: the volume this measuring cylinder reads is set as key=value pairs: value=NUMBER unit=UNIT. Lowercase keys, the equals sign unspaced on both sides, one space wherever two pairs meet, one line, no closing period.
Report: value=95 unit=mL
